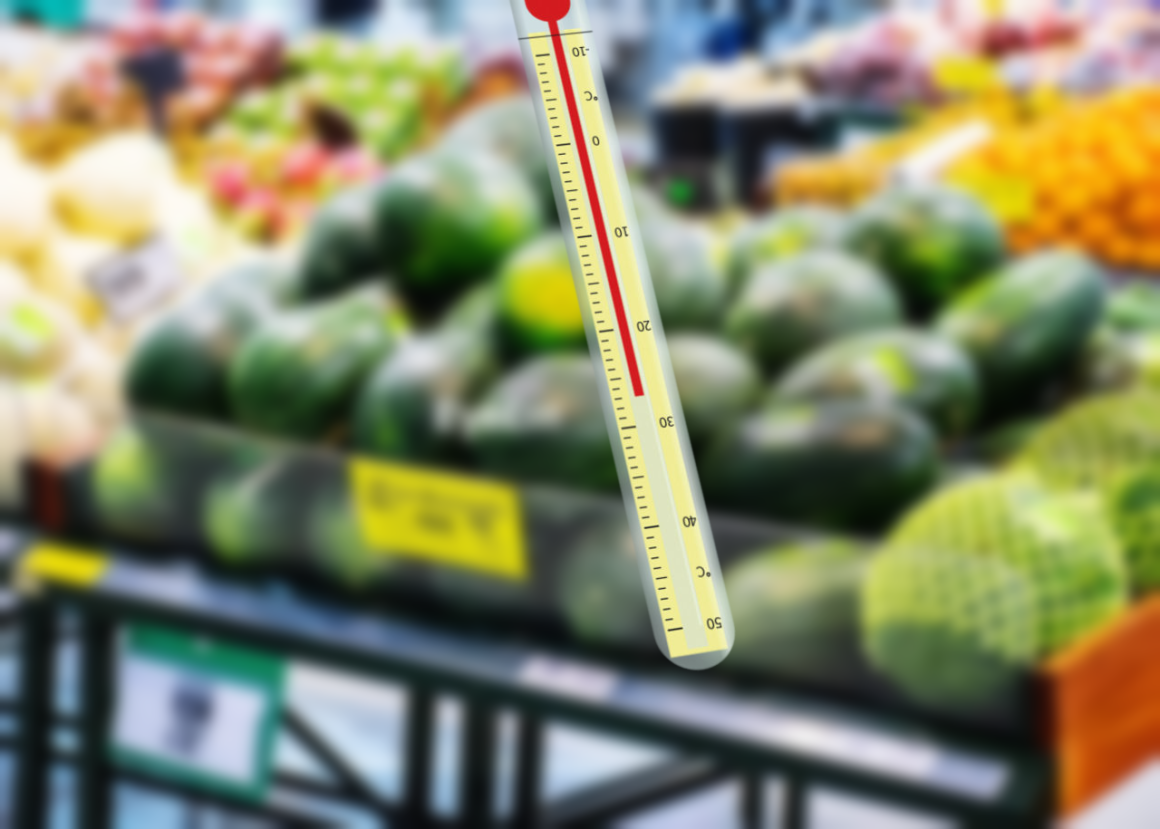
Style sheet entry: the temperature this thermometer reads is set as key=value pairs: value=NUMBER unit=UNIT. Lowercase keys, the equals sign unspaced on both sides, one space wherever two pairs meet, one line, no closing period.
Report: value=27 unit=°C
